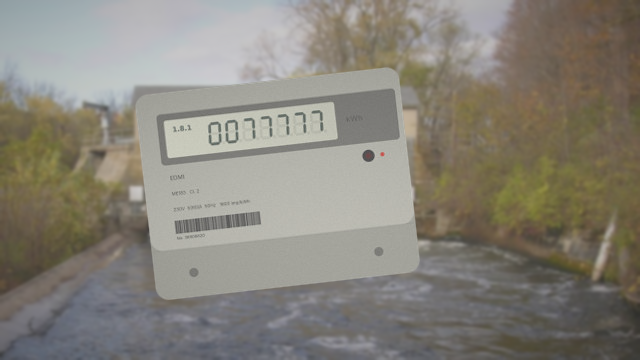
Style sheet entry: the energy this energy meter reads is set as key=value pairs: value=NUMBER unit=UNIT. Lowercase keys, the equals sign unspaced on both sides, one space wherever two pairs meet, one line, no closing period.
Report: value=77777 unit=kWh
